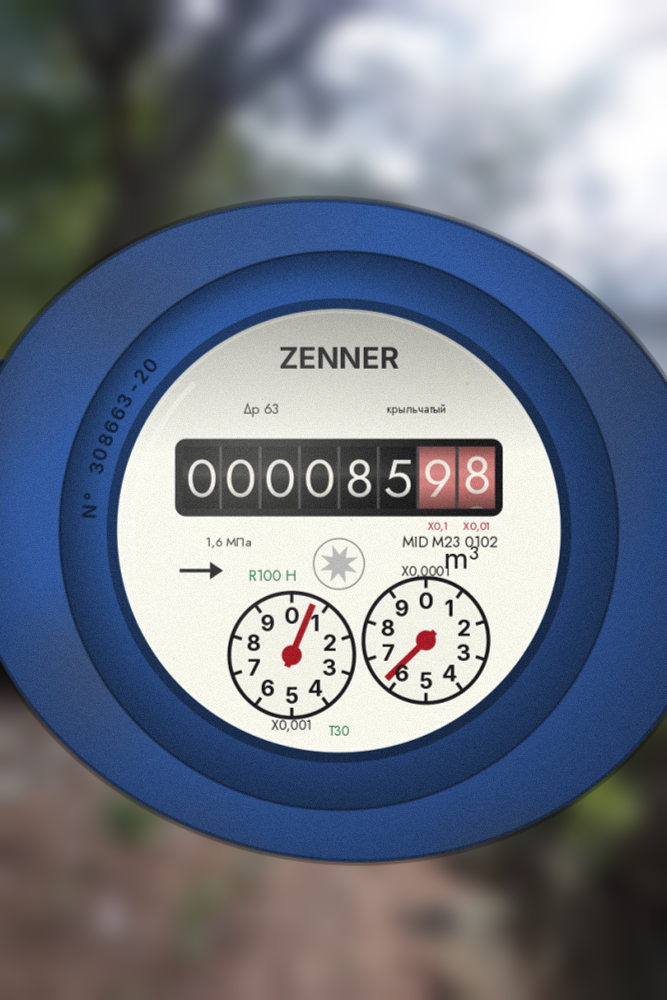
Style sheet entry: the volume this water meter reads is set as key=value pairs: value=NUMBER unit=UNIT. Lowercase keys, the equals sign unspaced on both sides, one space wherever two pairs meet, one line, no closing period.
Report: value=85.9806 unit=m³
